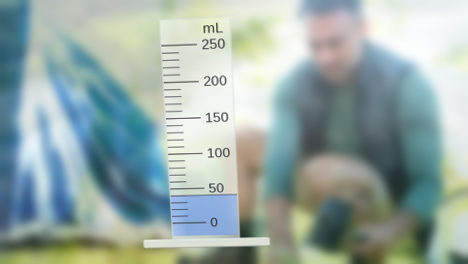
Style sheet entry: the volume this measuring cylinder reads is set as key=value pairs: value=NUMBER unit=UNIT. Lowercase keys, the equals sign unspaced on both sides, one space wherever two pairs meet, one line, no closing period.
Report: value=40 unit=mL
